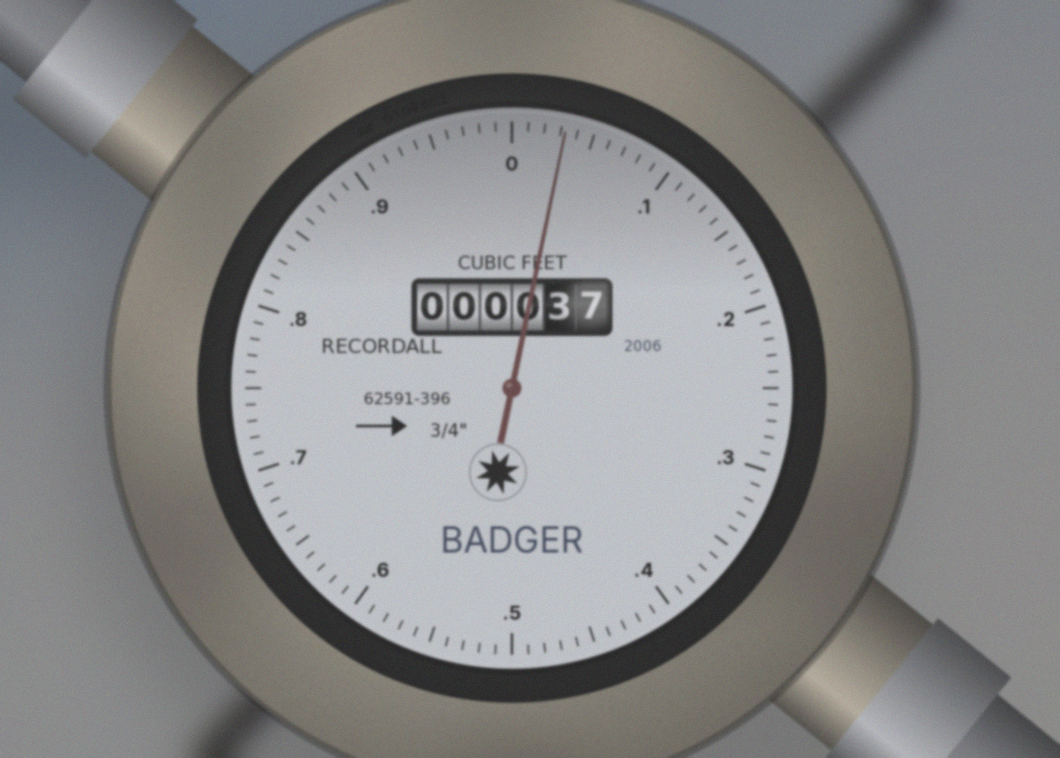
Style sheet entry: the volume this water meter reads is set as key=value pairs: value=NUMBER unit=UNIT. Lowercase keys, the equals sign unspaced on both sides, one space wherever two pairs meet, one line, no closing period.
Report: value=37.03 unit=ft³
